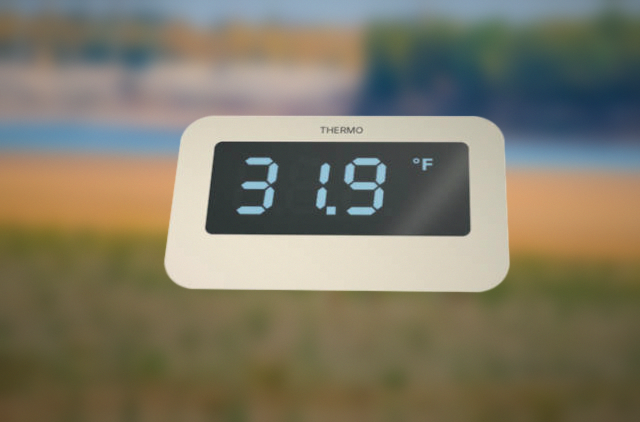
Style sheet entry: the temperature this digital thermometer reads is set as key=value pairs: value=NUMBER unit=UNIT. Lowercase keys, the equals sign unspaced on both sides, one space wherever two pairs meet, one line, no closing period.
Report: value=31.9 unit=°F
